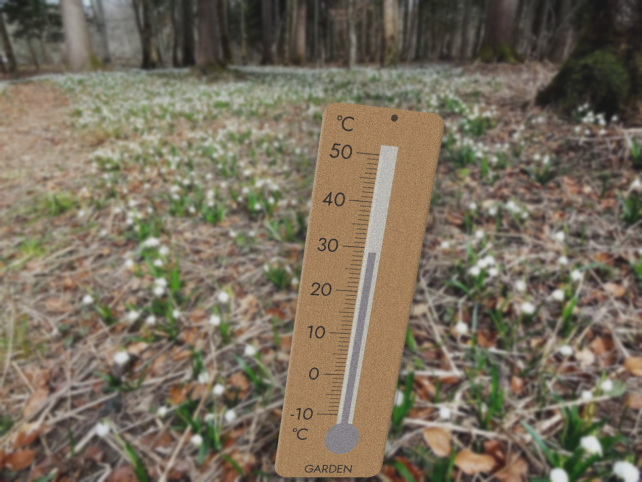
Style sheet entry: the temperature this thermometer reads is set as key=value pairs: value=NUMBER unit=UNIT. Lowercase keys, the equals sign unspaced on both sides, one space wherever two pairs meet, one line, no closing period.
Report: value=29 unit=°C
